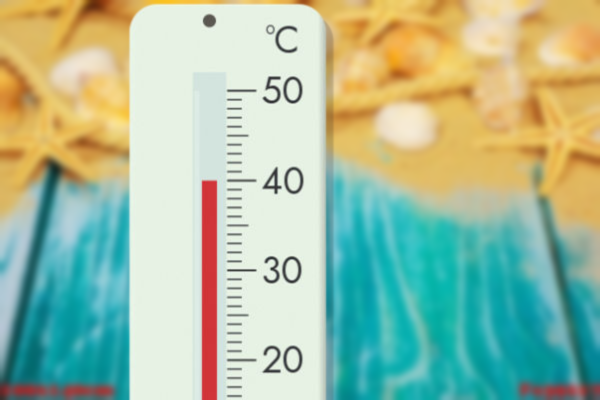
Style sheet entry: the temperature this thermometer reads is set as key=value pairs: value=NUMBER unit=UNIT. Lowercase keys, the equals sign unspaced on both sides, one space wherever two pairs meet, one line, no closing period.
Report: value=40 unit=°C
